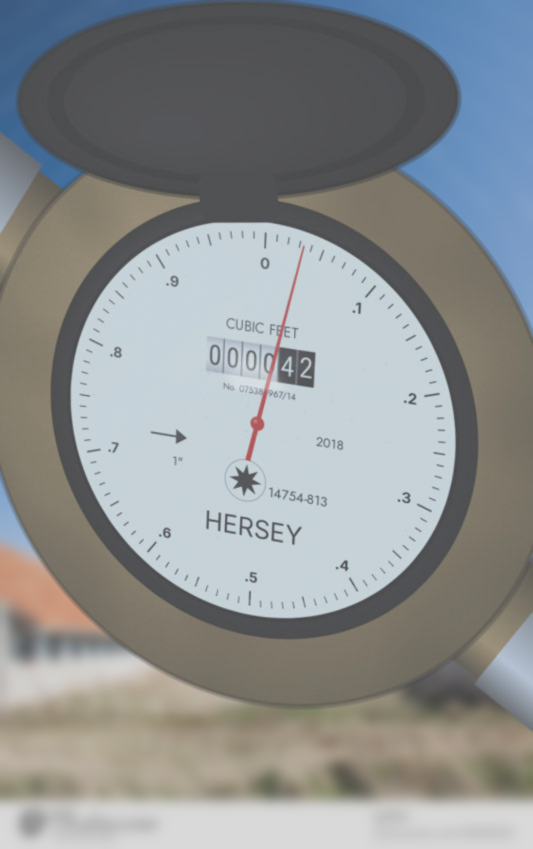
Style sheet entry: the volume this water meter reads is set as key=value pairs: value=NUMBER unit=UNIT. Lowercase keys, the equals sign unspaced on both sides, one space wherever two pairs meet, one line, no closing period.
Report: value=42.03 unit=ft³
